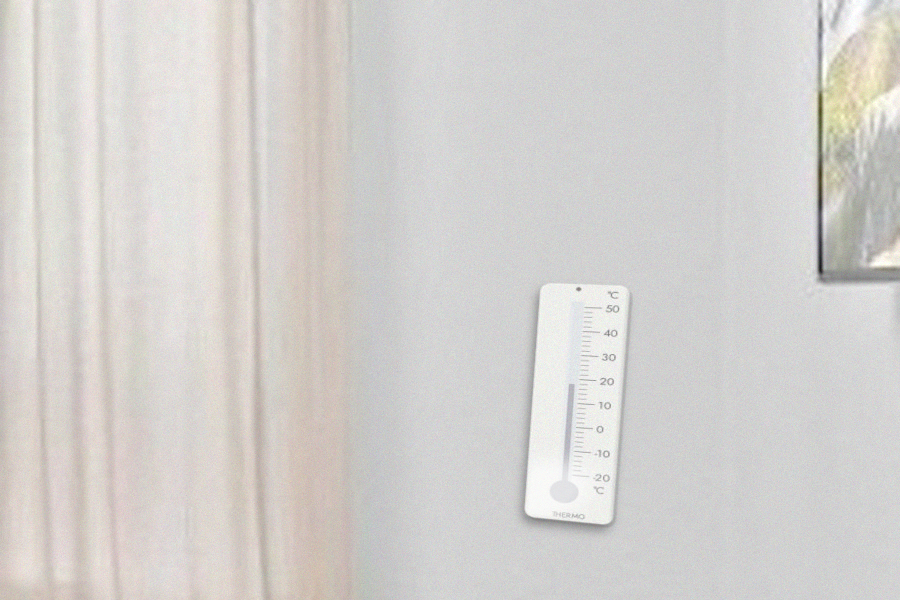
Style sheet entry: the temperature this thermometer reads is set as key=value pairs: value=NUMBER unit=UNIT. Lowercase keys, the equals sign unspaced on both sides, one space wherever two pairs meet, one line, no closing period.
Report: value=18 unit=°C
